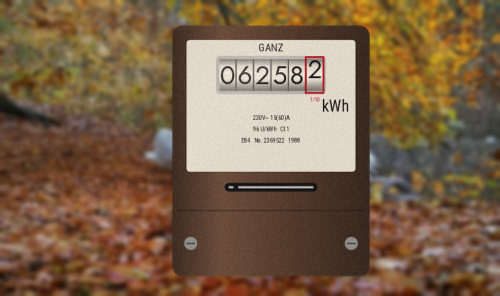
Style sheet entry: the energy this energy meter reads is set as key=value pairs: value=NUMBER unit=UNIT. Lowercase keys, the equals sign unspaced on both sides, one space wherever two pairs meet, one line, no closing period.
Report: value=6258.2 unit=kWh
